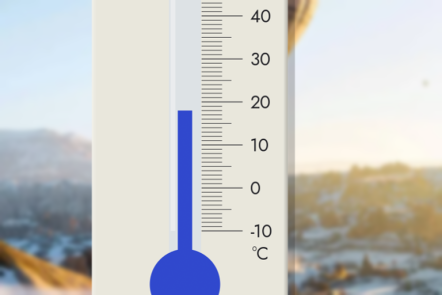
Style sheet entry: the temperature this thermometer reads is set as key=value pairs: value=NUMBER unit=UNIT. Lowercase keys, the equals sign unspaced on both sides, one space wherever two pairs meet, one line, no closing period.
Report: value=18 unit=°C
